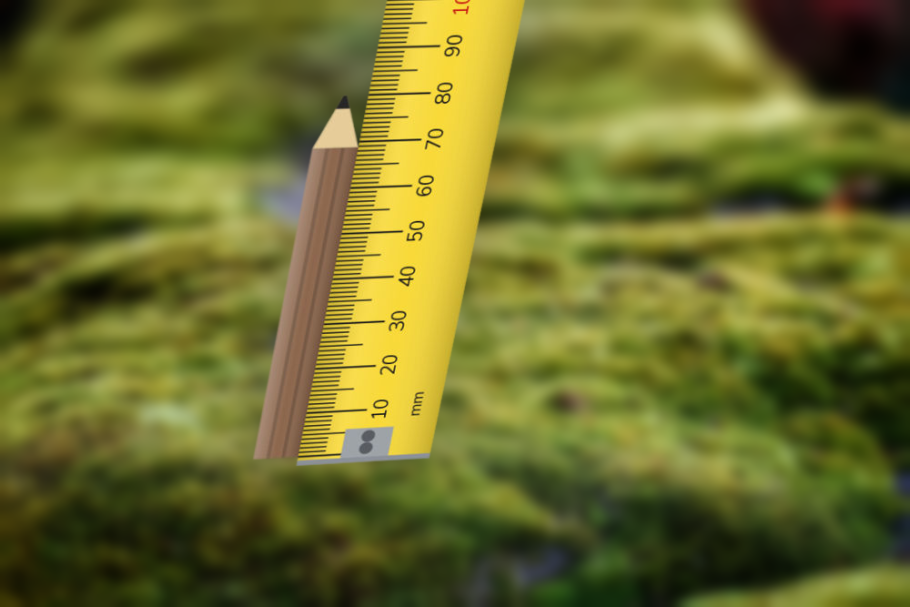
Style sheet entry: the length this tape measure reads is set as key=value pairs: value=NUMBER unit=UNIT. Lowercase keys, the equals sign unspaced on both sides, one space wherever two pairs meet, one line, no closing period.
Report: value=80 unit=mm
